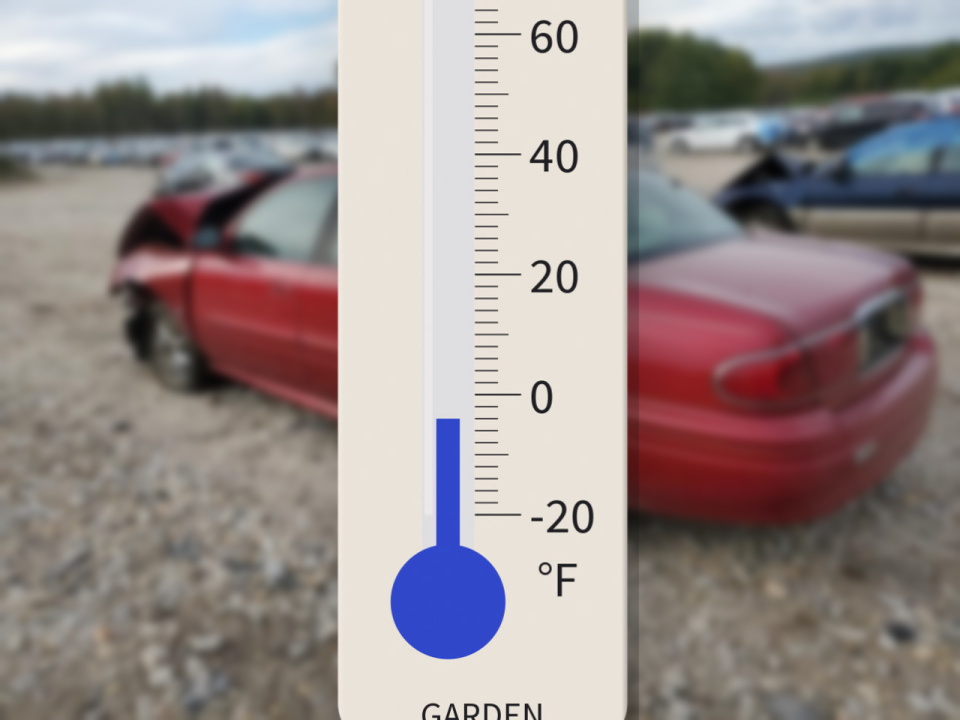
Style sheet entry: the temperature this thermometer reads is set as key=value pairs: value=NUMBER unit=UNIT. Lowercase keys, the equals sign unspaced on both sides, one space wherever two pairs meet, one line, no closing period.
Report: value=-4 unit=°F
